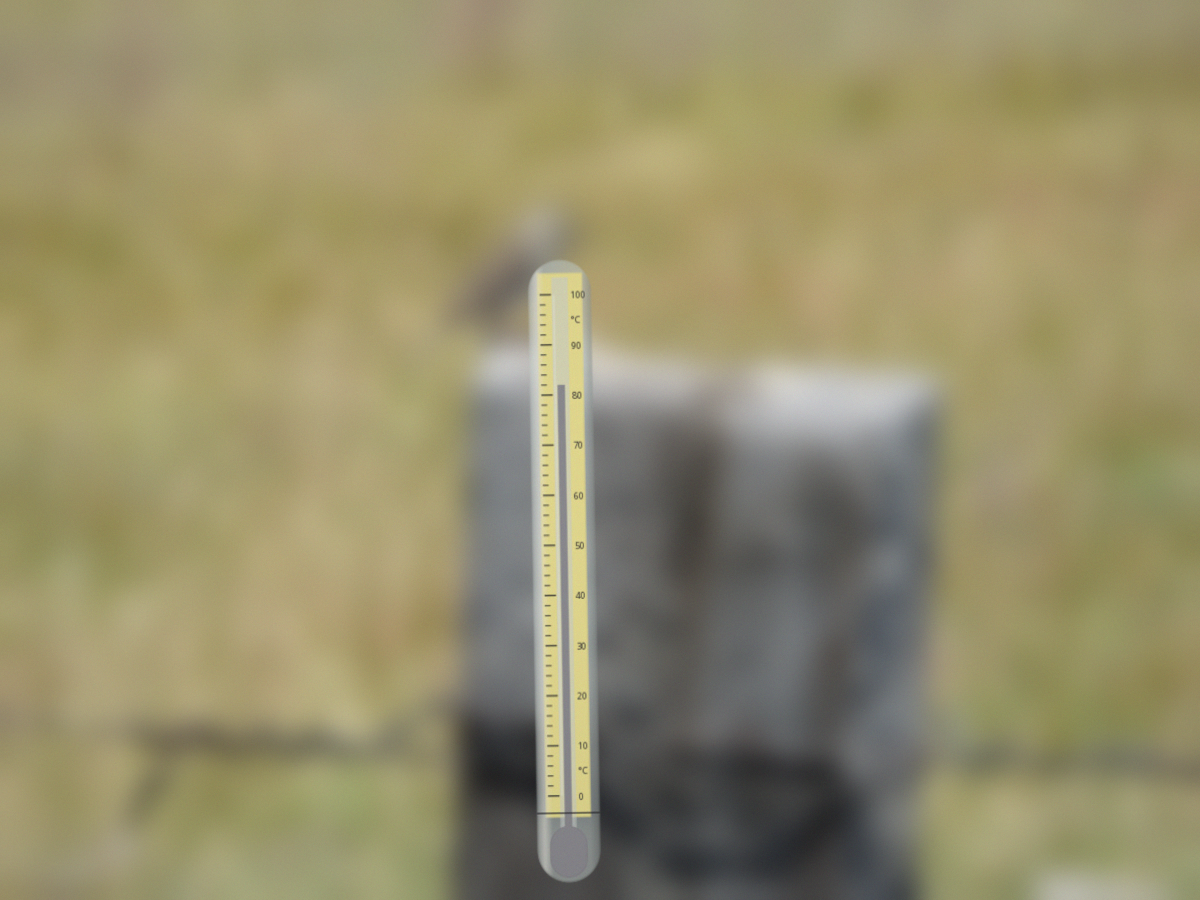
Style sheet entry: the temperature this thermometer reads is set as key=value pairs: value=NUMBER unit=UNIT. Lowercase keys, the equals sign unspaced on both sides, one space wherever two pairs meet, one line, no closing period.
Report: value=82 unit=°C
